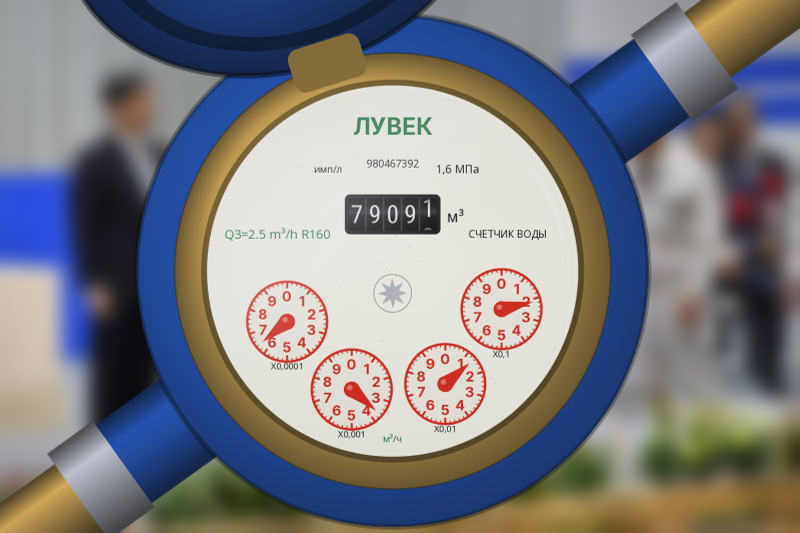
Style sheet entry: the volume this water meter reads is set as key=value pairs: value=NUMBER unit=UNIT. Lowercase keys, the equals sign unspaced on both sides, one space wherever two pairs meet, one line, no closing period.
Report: value=79091.2136 unit=m³
